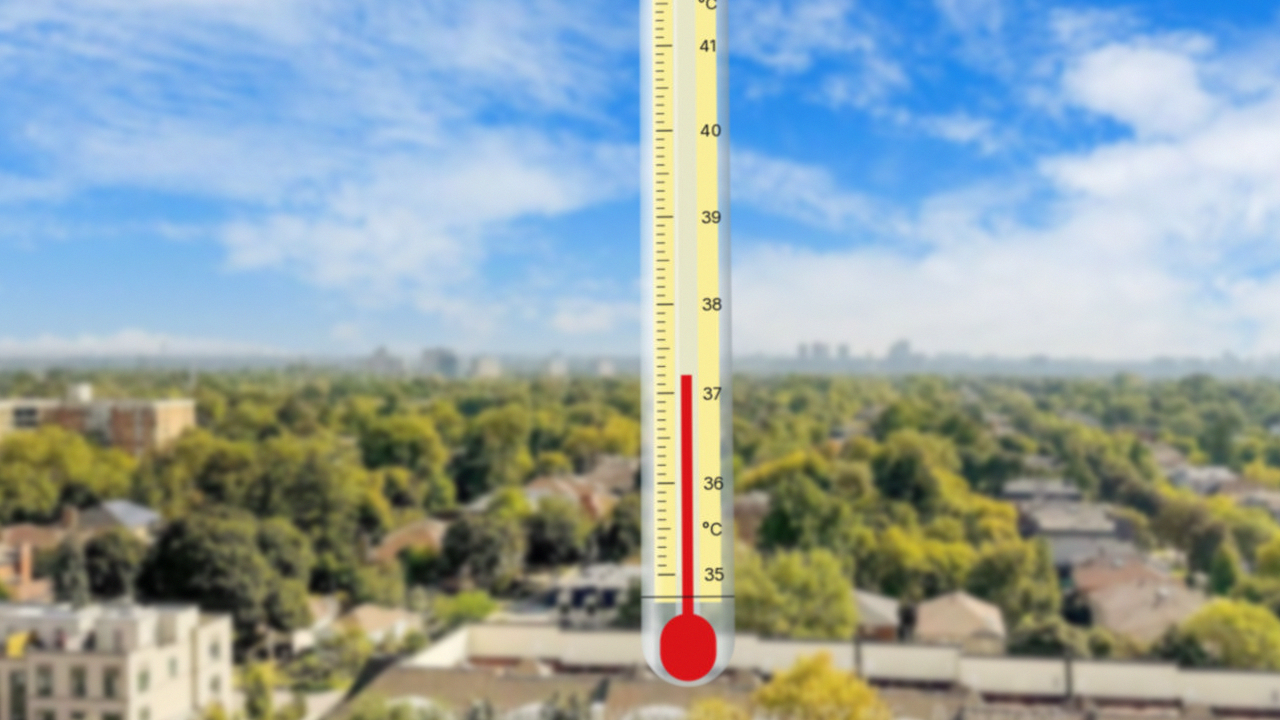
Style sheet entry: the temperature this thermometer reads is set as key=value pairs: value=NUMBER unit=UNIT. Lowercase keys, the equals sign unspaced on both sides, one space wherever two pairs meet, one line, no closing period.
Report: value=37.2 unit=°C
